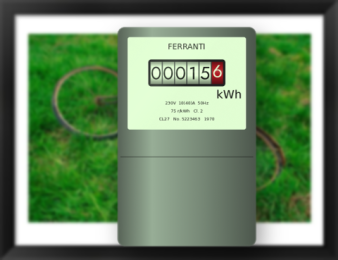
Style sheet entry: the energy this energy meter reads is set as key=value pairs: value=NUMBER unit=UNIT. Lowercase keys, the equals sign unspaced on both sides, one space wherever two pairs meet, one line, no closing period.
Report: value=15.6 unit=kWh
